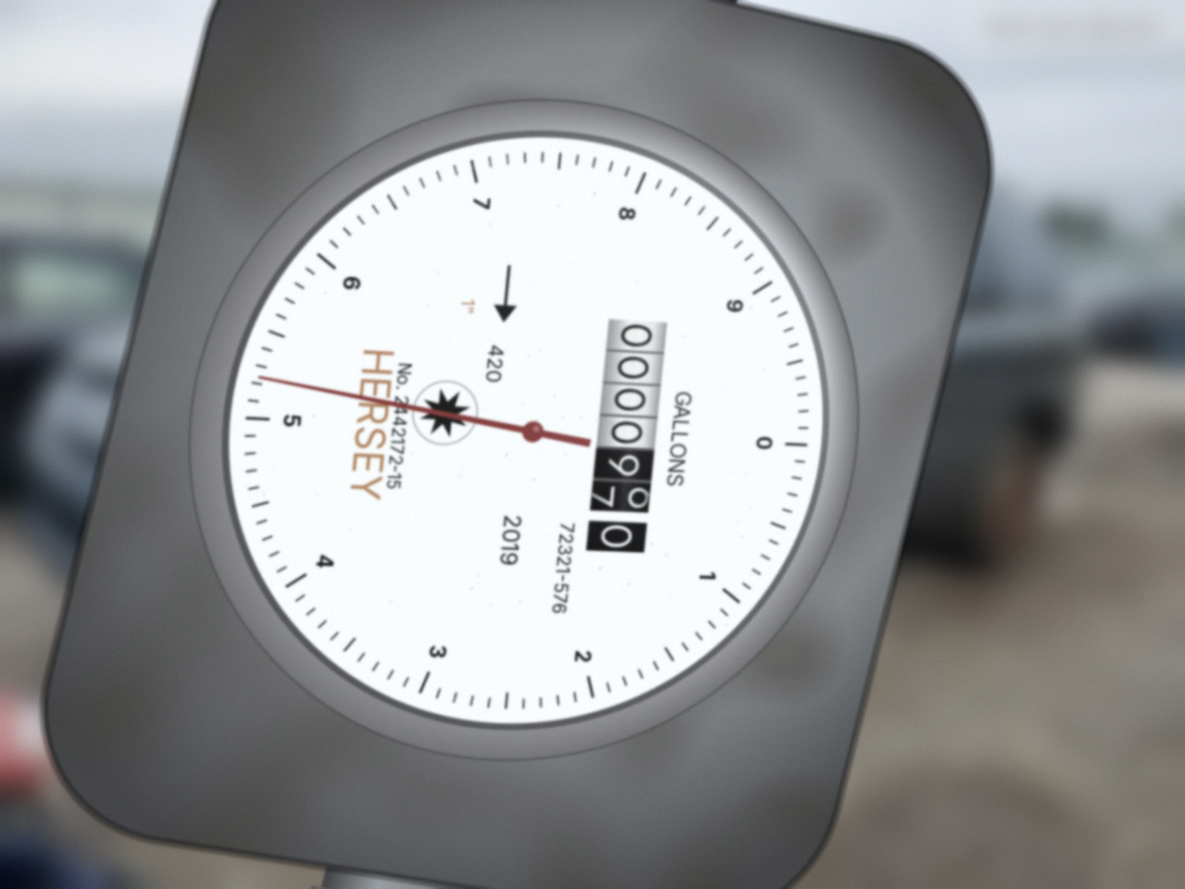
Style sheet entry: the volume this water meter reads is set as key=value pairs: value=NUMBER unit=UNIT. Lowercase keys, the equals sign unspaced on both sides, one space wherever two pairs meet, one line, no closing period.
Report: value=965.2 unit=gal
